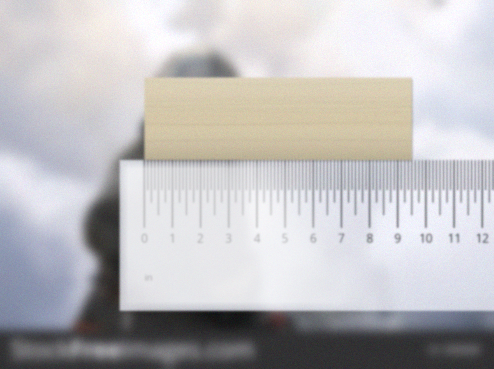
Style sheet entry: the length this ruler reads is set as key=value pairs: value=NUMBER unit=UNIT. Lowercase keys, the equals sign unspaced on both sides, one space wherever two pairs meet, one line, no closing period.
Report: value=9.5 unit=in
